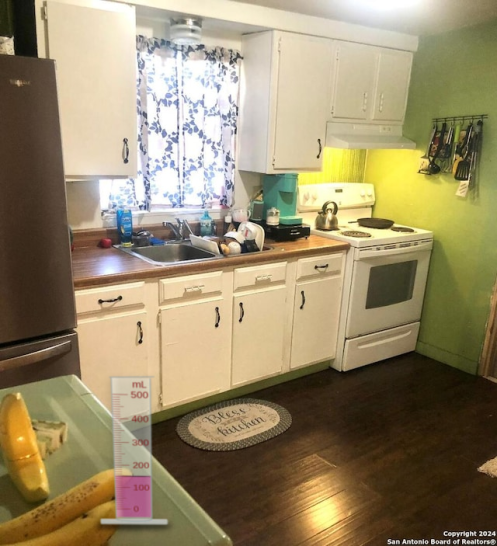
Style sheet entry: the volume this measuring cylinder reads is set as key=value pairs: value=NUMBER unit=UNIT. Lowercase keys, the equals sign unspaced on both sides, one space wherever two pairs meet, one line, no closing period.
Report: value=150 unit=mL
